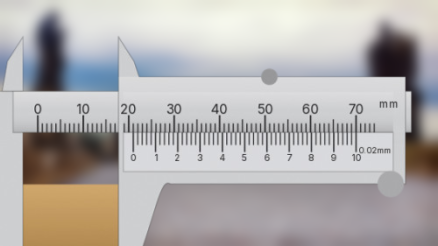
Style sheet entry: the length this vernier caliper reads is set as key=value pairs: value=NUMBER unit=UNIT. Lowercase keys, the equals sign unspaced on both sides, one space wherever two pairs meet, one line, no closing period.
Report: value=21.0 unit=mm
